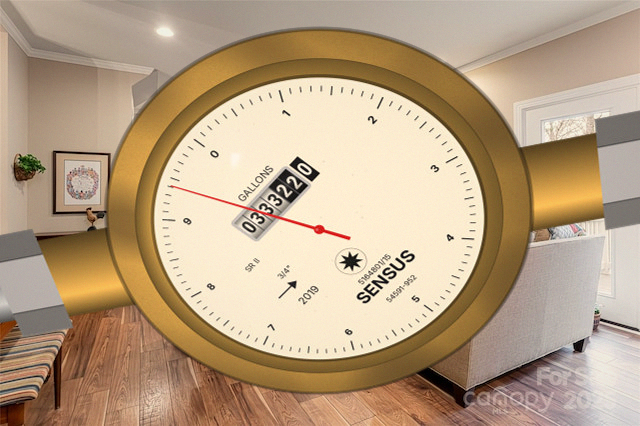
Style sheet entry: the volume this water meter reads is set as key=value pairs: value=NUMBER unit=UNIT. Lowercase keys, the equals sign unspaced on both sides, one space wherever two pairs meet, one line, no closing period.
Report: value=333219.4 unit=gal
